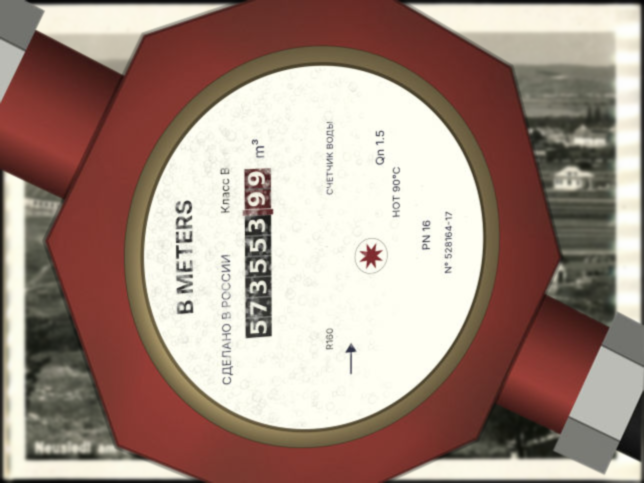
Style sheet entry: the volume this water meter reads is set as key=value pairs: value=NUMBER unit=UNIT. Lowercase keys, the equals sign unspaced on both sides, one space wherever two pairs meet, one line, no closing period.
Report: value=573553.99 unit=m³
